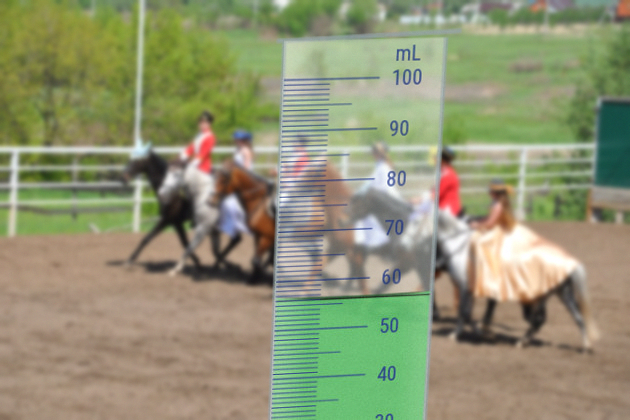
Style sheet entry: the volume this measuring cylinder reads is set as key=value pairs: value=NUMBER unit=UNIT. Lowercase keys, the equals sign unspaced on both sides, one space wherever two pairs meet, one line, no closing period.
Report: value=56 unit=mL
